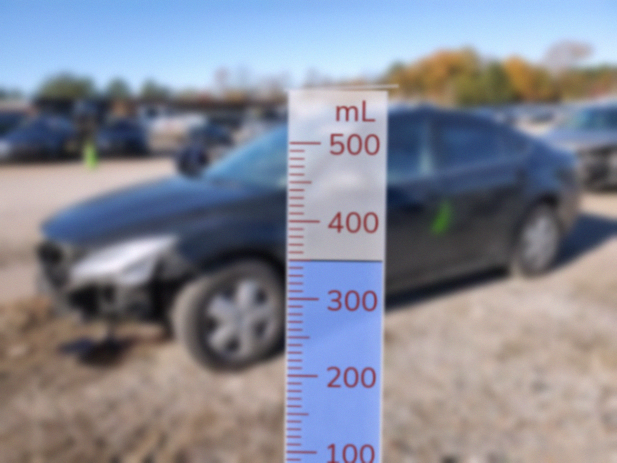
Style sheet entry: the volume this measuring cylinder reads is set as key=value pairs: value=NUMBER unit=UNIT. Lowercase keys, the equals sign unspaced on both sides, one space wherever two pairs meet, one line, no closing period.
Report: value=350 unit=mL
